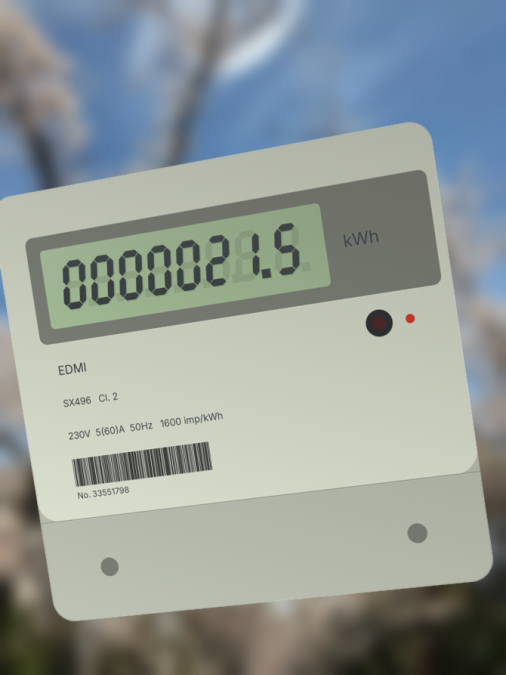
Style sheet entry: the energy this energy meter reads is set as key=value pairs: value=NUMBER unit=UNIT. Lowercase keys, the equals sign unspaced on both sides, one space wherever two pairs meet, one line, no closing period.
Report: value=21.5 unit=kWh
